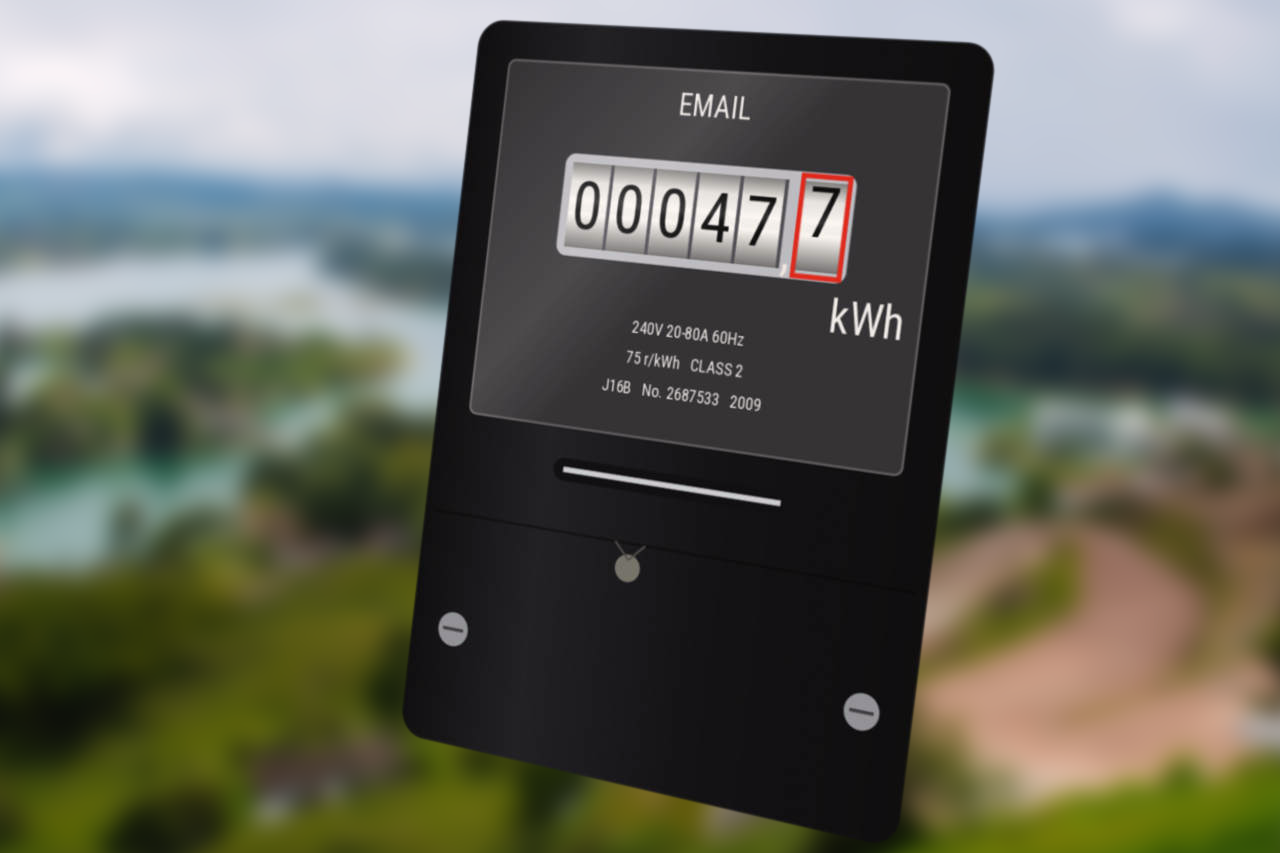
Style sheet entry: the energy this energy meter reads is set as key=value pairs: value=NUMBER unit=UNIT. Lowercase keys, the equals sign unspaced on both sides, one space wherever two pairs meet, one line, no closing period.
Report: value=47.7 unit=kWh
